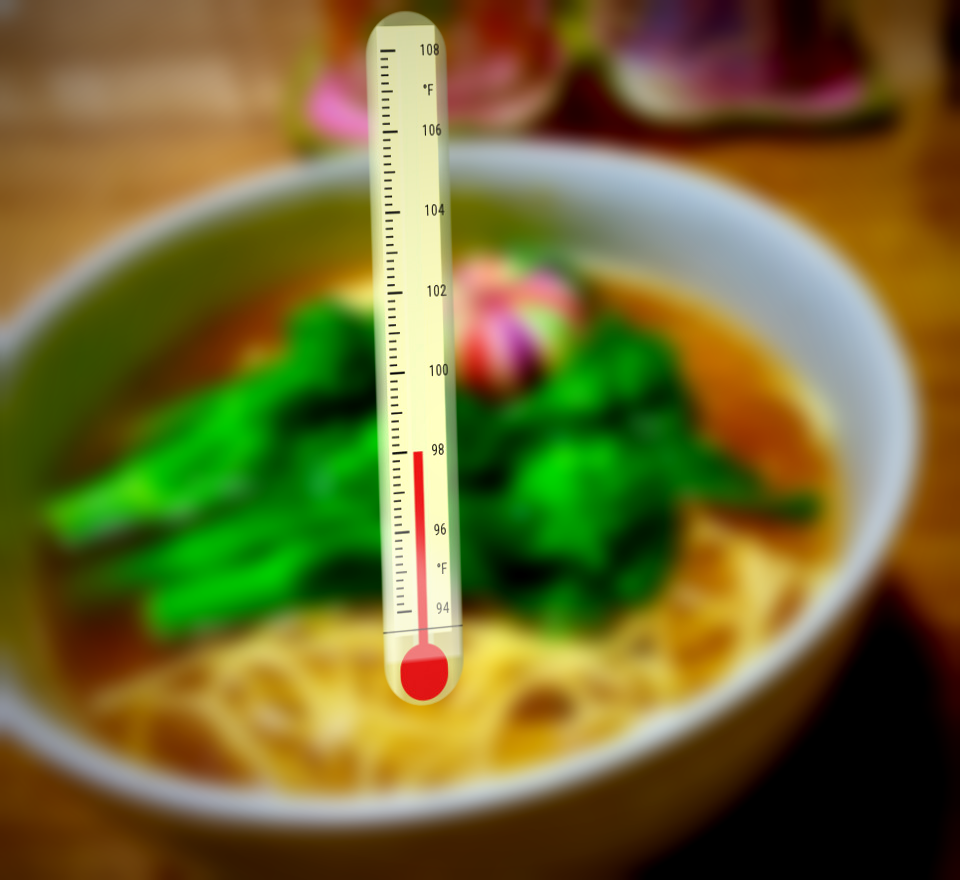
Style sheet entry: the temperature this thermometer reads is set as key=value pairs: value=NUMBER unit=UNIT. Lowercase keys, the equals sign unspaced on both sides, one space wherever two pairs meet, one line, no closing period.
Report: value=98 unit=°F
